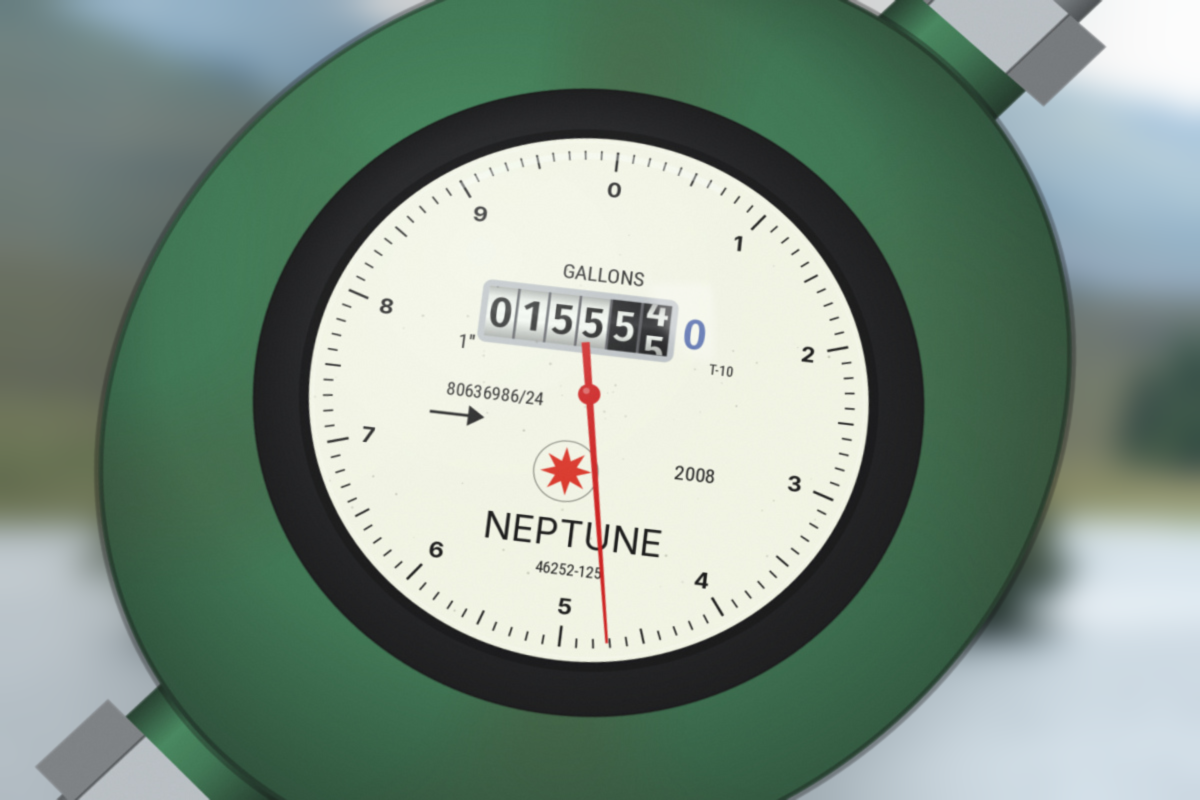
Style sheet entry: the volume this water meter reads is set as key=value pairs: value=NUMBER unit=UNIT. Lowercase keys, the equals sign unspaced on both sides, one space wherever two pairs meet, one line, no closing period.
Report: value=155544.7 unit=gal
